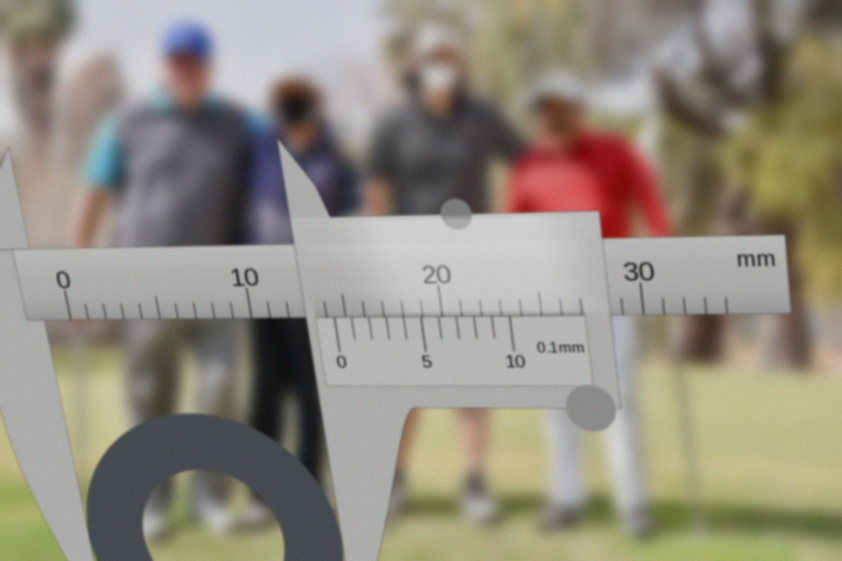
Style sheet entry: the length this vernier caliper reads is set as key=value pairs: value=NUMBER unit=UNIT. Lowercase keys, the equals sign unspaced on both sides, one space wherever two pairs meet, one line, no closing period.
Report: value=14.4 unit=mm
